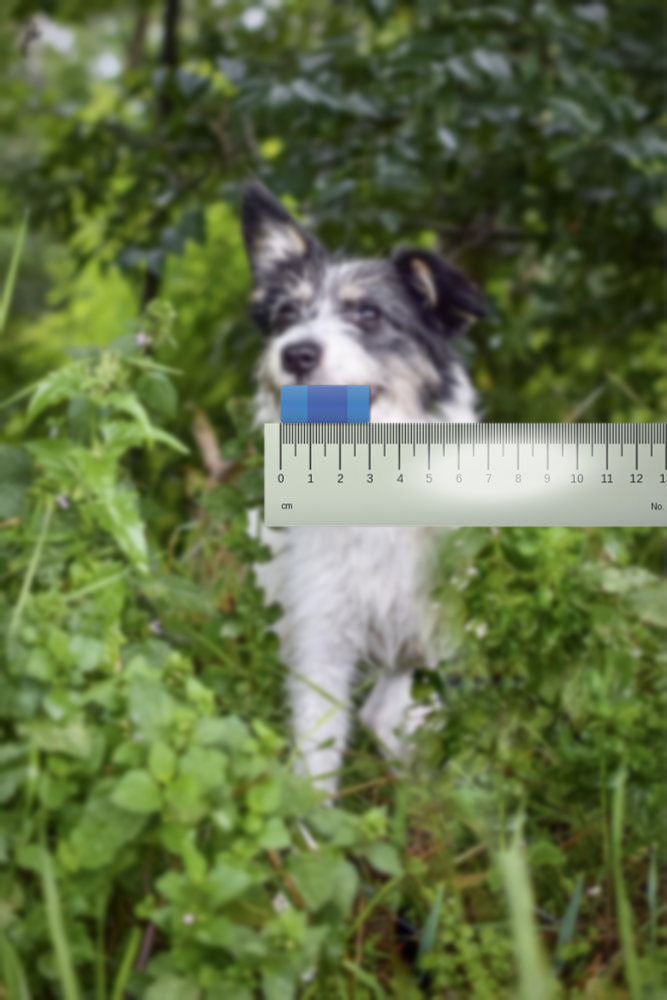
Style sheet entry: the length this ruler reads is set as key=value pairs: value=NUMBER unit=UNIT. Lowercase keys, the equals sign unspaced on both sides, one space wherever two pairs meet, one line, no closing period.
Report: value=3 unit=cm
